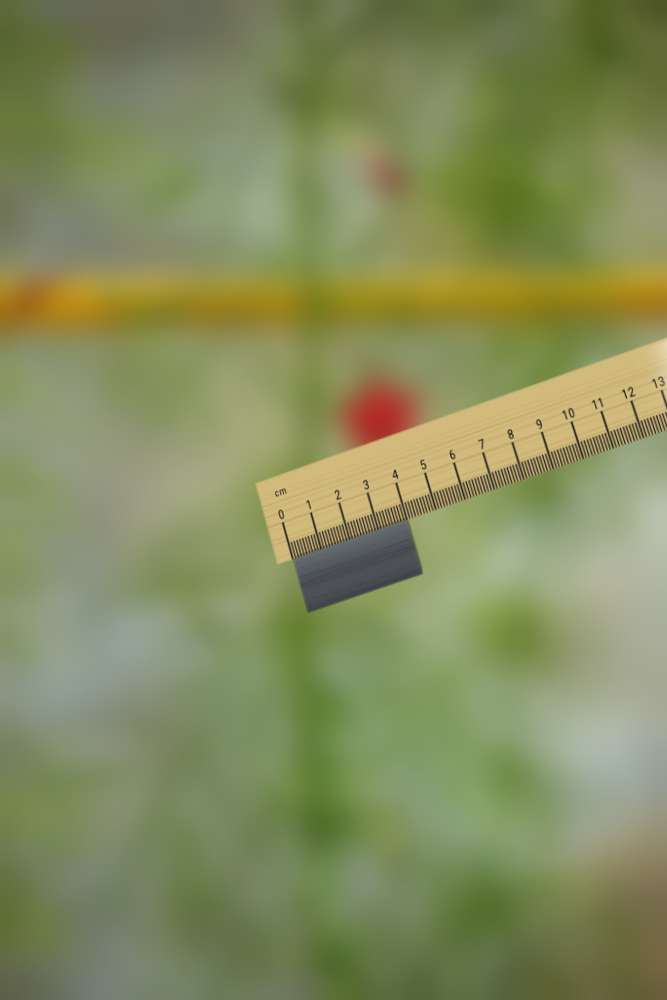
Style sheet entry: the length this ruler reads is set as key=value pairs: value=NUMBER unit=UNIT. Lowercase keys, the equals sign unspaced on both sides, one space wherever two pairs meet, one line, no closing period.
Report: value=4 unit=cm
